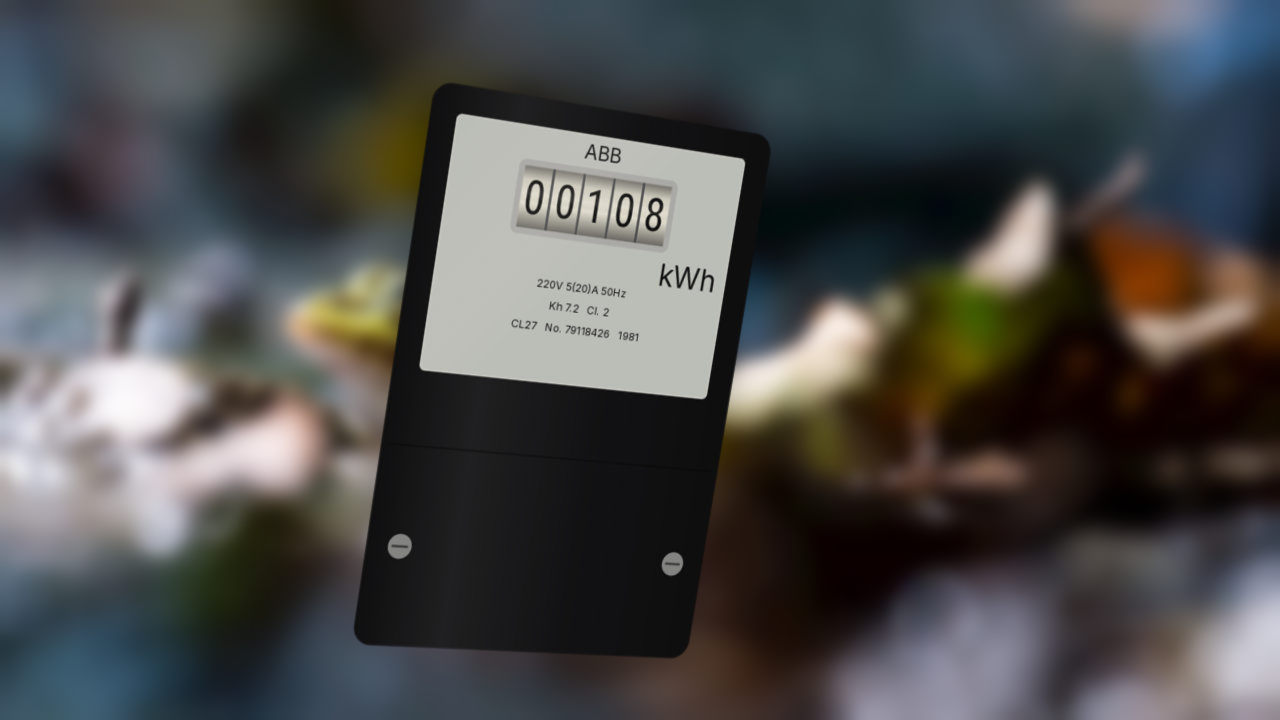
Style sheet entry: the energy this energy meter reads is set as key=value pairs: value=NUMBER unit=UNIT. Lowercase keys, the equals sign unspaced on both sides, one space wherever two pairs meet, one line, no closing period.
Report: value=108 unit=kWh
